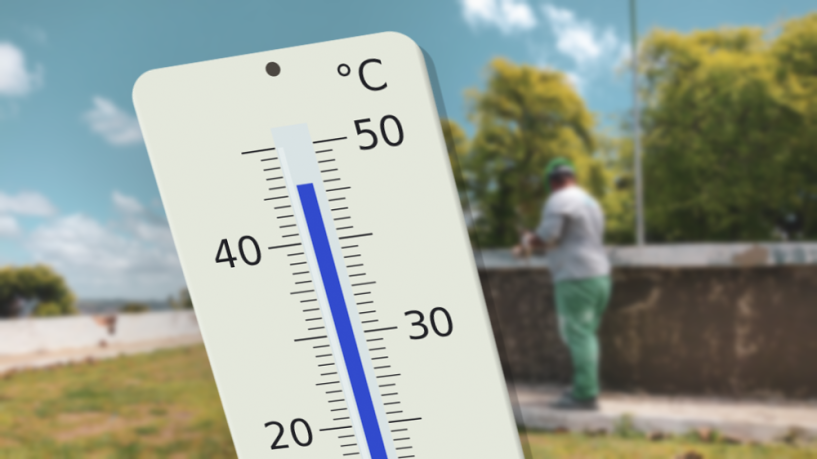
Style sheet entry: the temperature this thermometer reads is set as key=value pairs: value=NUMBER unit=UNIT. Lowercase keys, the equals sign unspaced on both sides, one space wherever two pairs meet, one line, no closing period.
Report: value=46 unit=°C
